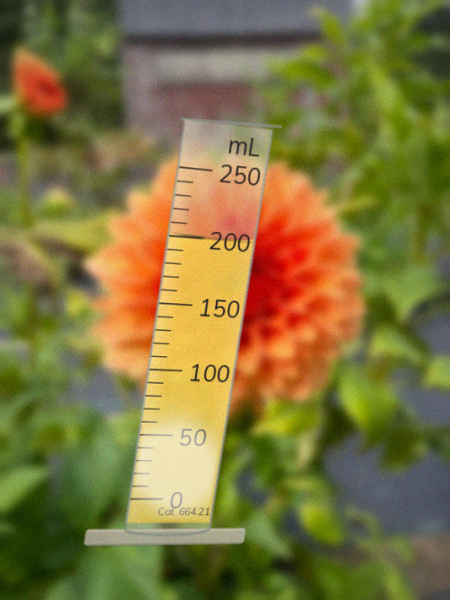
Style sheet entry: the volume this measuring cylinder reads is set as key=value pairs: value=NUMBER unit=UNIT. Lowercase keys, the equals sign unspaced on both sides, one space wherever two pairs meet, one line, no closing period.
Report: value=200 unit=mL
